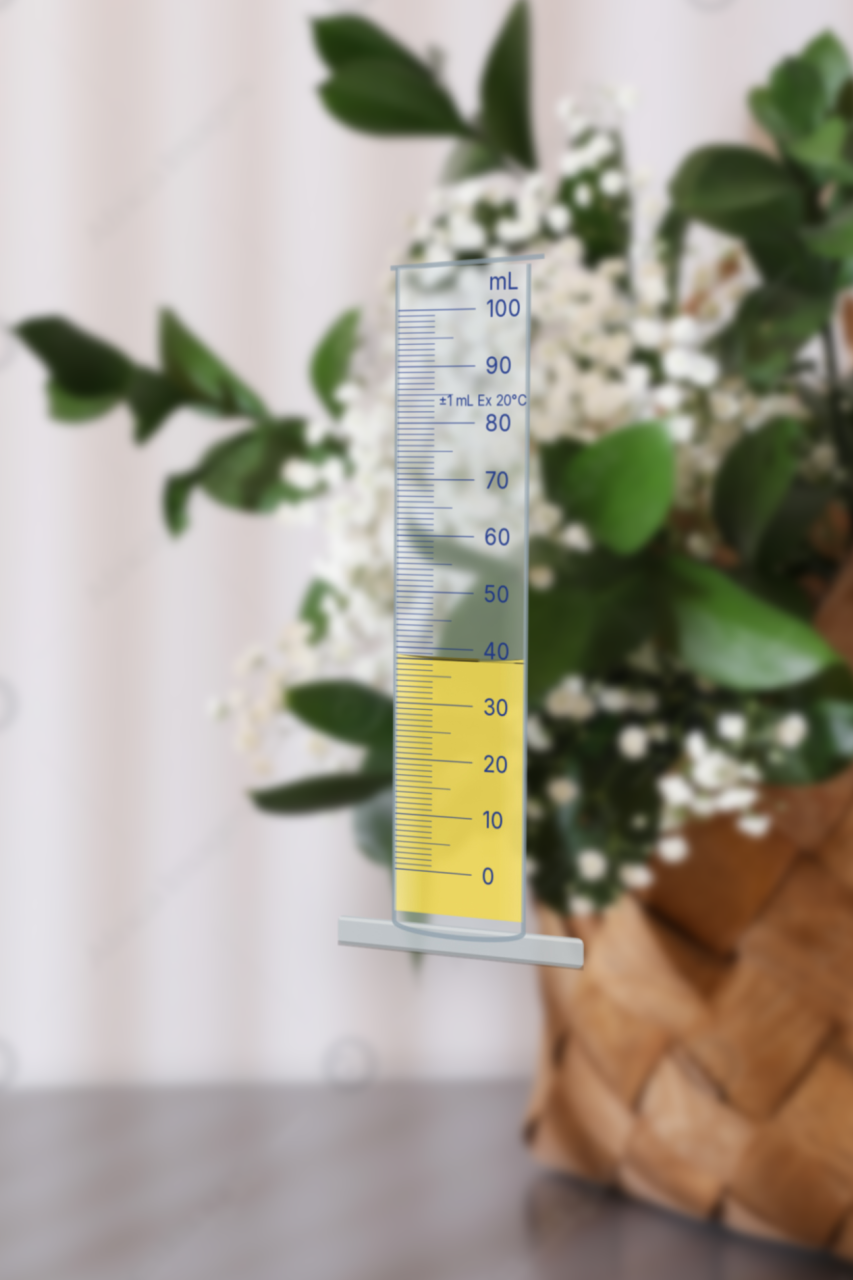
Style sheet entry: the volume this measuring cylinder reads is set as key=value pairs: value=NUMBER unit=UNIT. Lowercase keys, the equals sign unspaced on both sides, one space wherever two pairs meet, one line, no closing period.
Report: value=38 unit=mL
